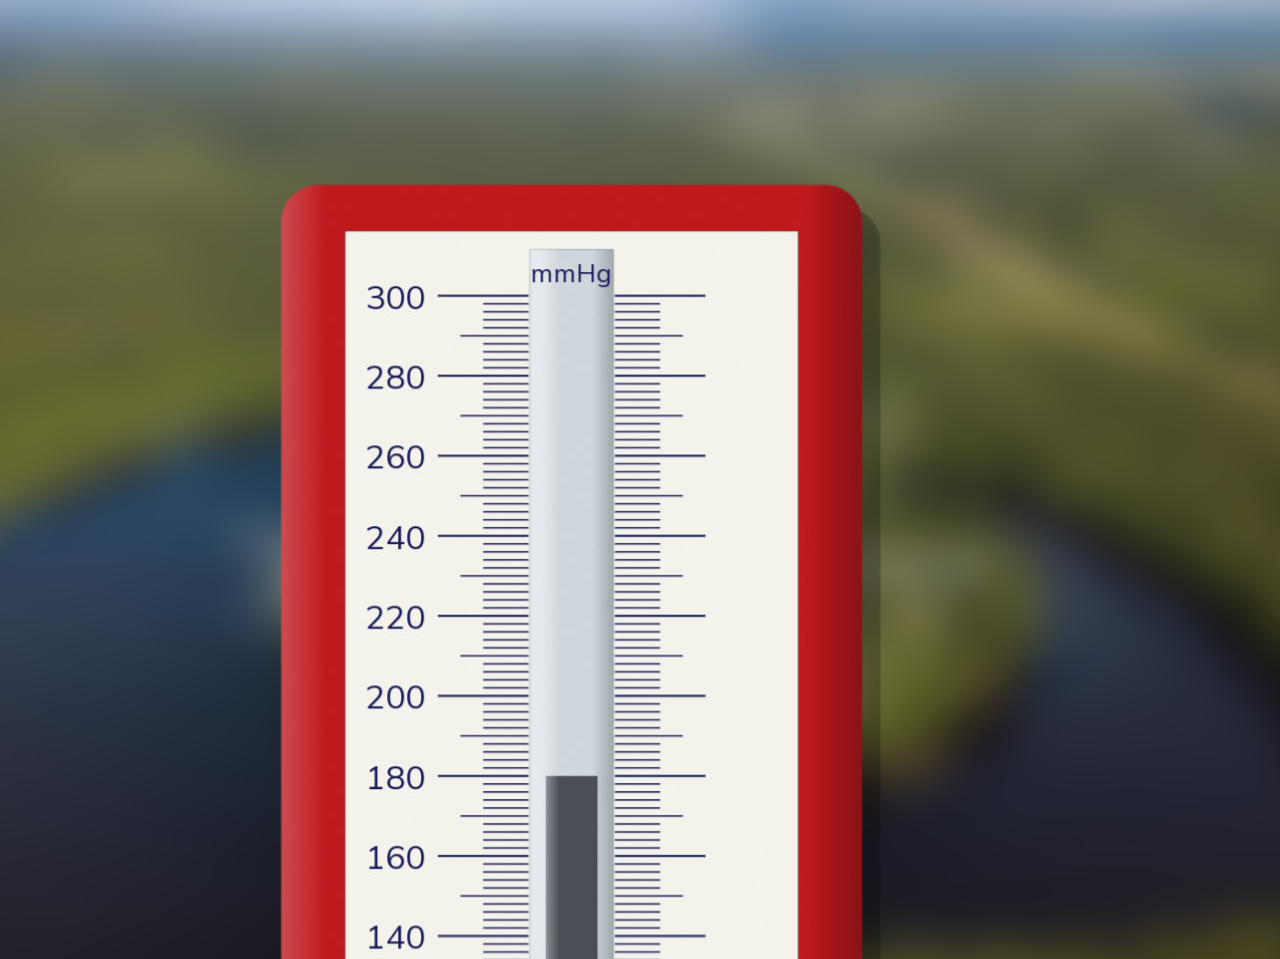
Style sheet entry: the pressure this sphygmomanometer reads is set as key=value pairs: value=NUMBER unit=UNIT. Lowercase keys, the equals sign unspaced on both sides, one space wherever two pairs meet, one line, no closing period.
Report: value=180 unit=mmHg
